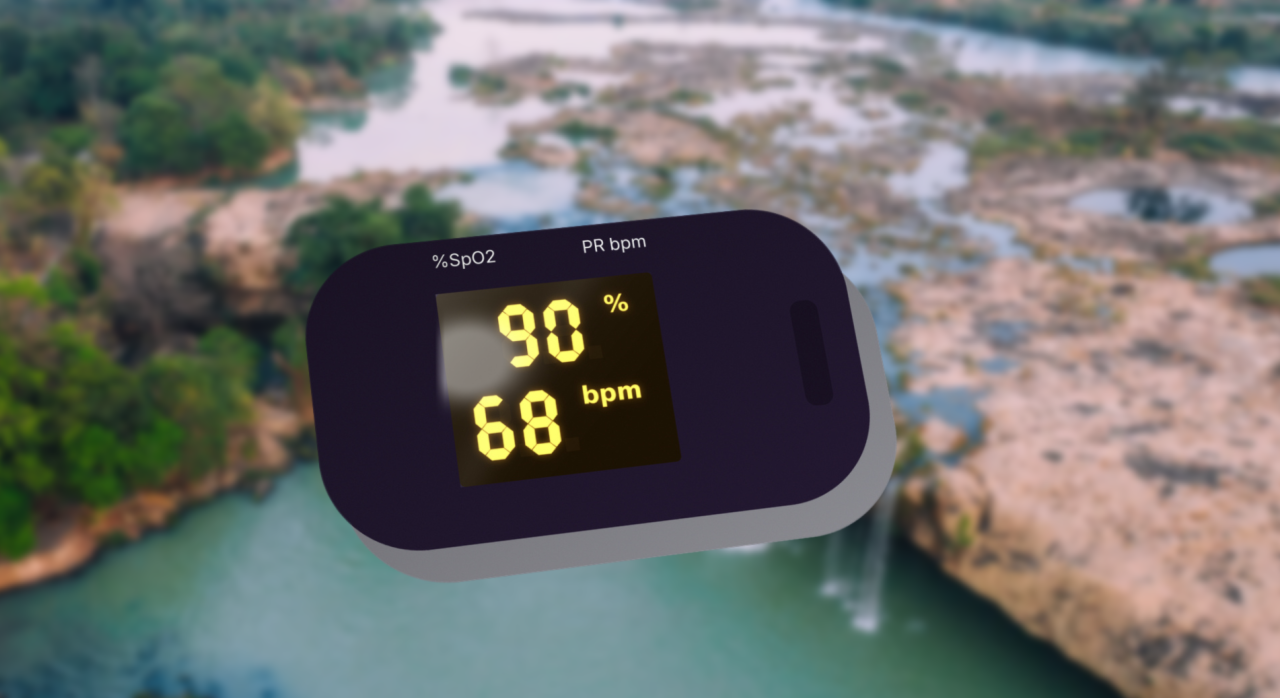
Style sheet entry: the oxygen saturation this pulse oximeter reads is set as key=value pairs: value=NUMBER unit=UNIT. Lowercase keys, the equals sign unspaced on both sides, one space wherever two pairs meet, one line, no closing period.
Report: value=90 unit=%
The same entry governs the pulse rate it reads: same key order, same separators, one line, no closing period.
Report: value=68 unit=bpm
